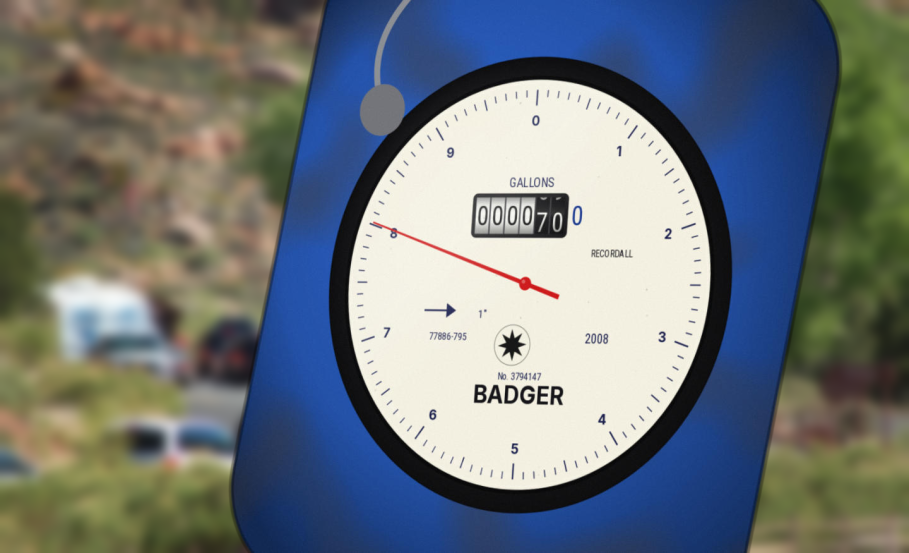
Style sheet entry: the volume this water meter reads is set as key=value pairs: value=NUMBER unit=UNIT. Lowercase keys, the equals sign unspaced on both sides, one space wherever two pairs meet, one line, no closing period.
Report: value=698.0 unit=gal
